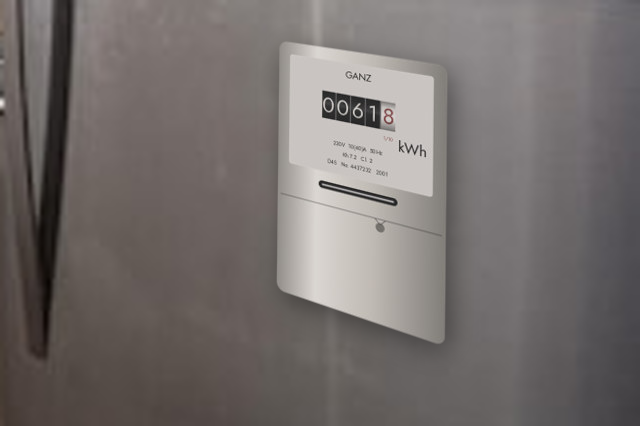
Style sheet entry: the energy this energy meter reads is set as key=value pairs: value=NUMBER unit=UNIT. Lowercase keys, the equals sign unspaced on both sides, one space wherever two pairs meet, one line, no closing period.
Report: value=61.8 unit=kWh
